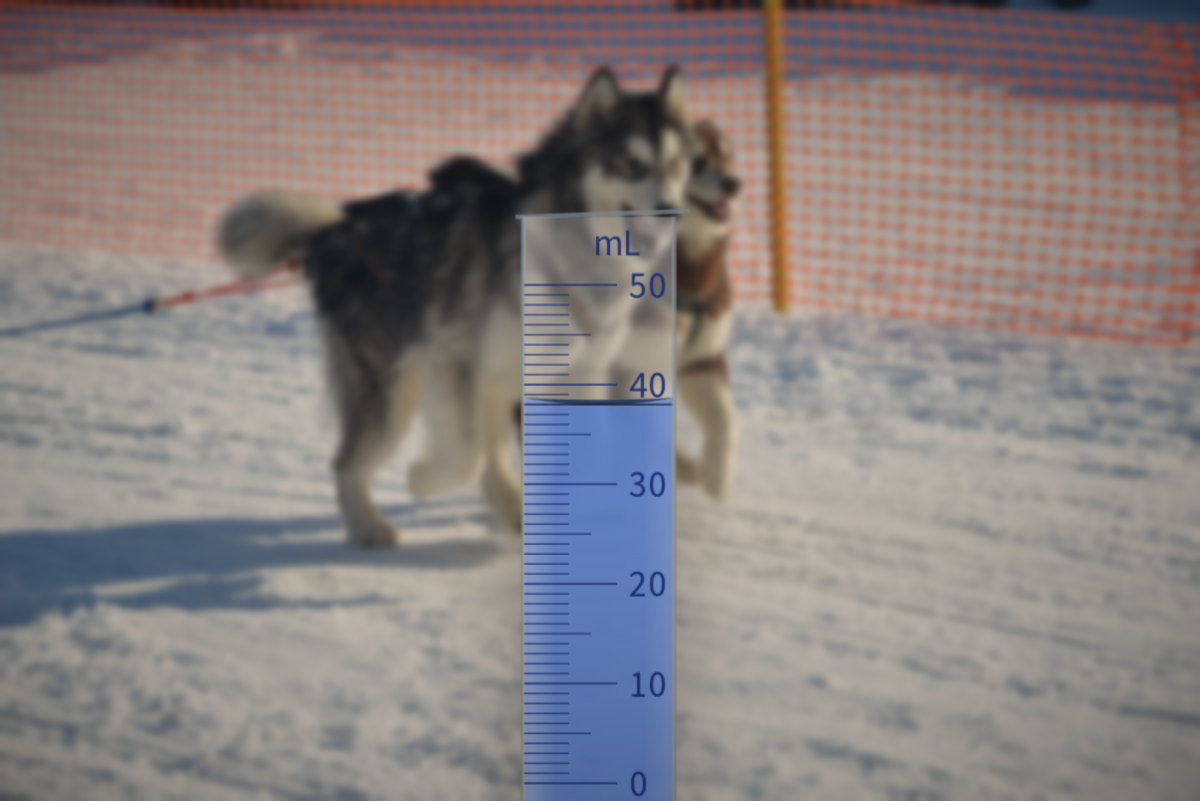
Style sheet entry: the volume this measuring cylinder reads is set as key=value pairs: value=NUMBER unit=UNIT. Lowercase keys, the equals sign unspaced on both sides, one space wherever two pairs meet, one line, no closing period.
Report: value=38 unit=mL
